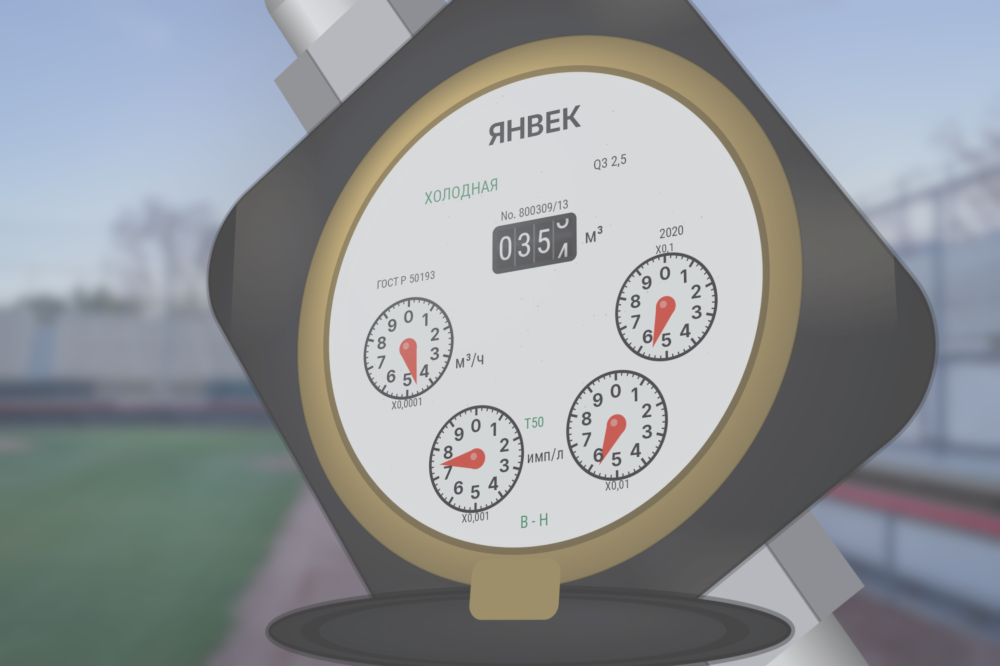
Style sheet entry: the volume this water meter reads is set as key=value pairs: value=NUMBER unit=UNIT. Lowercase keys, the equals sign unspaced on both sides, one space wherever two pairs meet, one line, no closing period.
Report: value=353.5574 unit=m³
